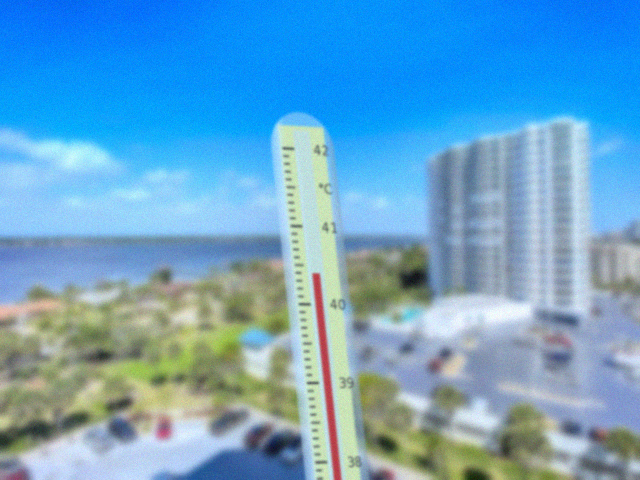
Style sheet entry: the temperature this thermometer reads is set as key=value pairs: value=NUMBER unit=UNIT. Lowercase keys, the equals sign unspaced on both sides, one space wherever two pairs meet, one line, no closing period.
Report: value=40.4 unit=°C
